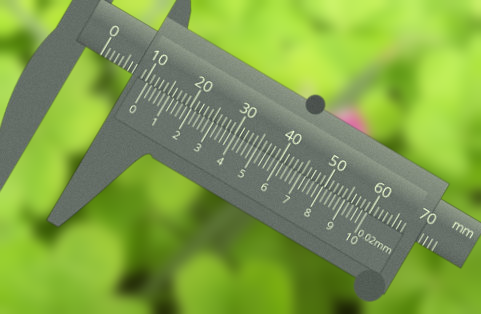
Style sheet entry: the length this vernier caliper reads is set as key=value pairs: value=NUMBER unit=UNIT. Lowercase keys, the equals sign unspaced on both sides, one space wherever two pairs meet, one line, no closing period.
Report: value=10.5 unit=mm
